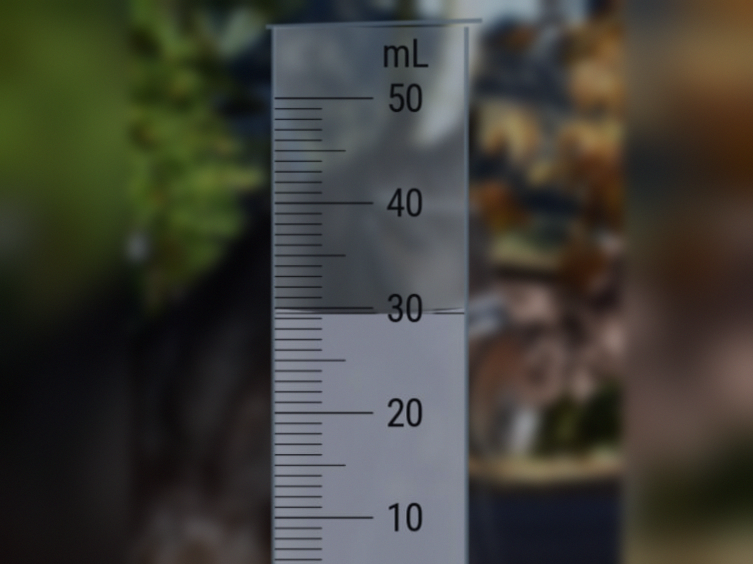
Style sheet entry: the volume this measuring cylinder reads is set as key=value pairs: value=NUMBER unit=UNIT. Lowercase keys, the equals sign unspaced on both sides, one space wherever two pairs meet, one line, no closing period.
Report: value=29.5 unit=mL
